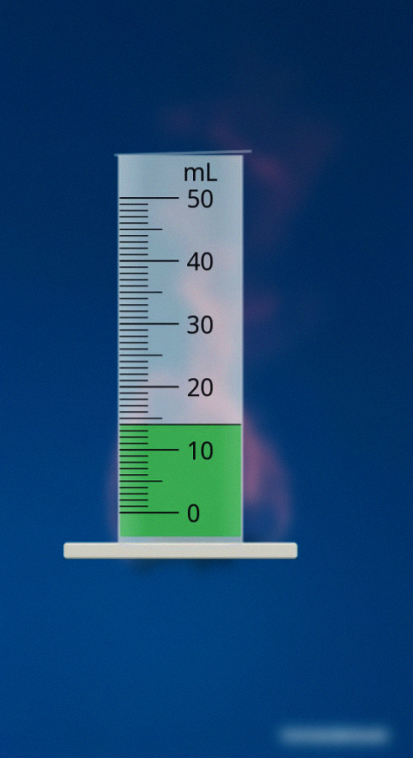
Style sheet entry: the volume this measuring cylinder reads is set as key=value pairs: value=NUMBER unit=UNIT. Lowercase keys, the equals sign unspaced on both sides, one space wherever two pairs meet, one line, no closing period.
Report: value=14 unit=mL
